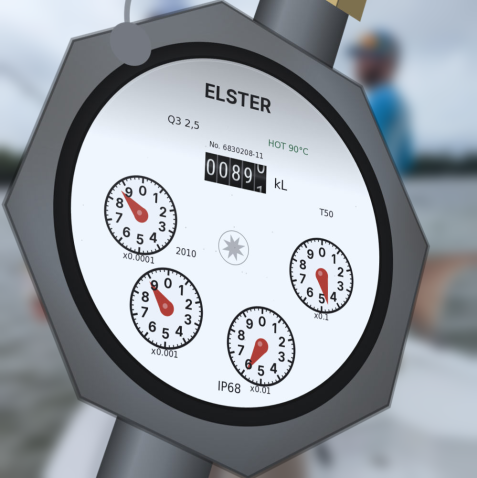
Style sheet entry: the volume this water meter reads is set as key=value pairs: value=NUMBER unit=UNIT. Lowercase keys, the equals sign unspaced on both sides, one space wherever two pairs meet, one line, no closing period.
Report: value=890.4588 unit=kL
